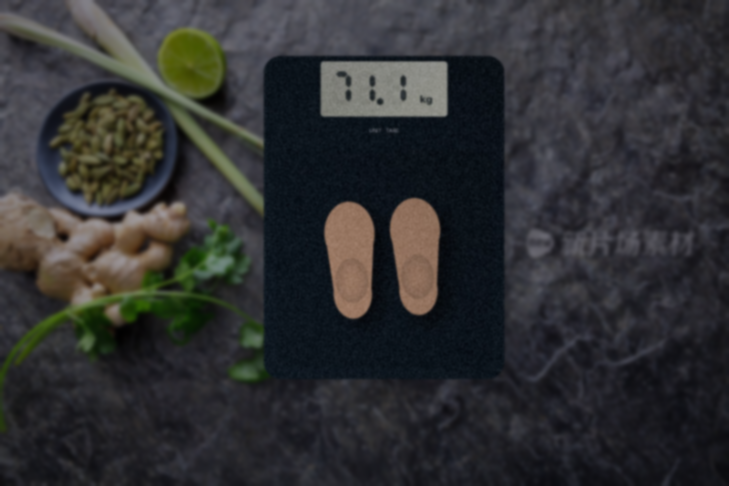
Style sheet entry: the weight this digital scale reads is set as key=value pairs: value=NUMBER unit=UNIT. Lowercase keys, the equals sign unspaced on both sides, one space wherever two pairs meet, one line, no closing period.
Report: value=71.1 unit=kg
